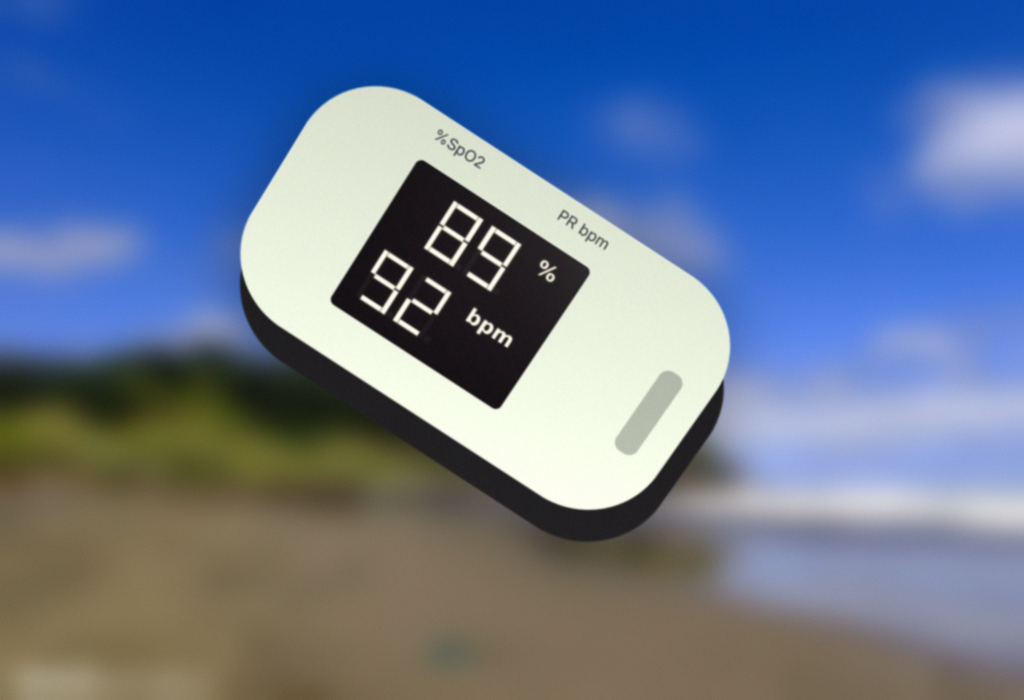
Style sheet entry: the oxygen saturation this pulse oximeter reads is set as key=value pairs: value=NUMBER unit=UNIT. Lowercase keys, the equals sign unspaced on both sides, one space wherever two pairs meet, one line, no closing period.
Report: value=89 unit=%
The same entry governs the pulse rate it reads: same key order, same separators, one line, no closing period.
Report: value=92 unit=bpm
